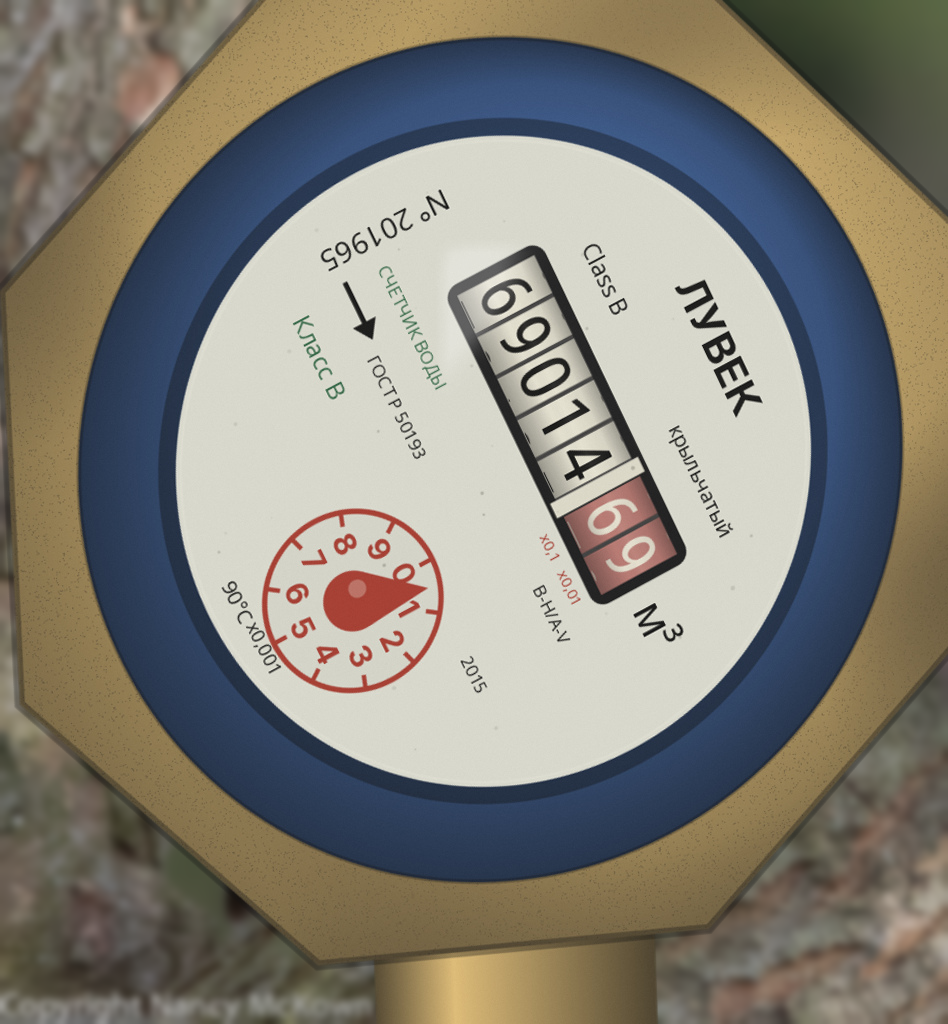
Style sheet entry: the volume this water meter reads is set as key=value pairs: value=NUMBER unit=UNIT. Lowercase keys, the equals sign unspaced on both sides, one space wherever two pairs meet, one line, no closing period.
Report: value=69014.690 unit=m³
